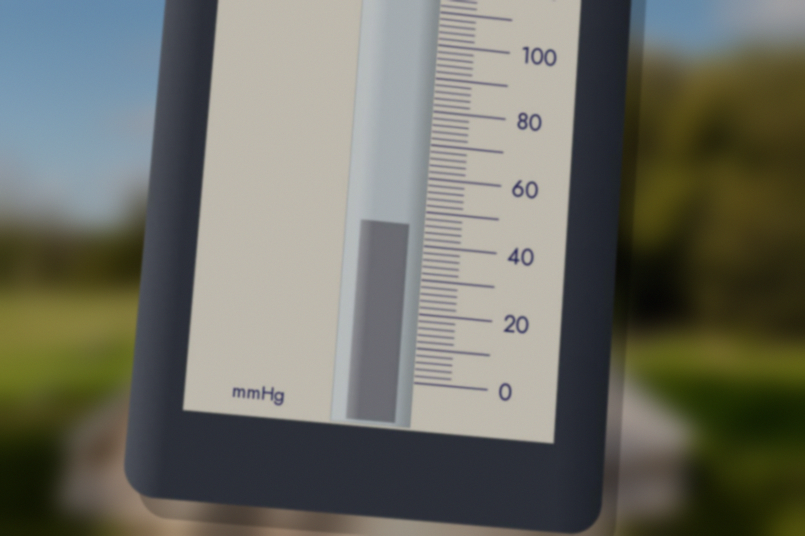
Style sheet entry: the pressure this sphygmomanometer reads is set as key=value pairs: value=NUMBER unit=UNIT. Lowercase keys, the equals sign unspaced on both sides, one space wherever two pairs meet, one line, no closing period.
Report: value=46 unit=mmHg
